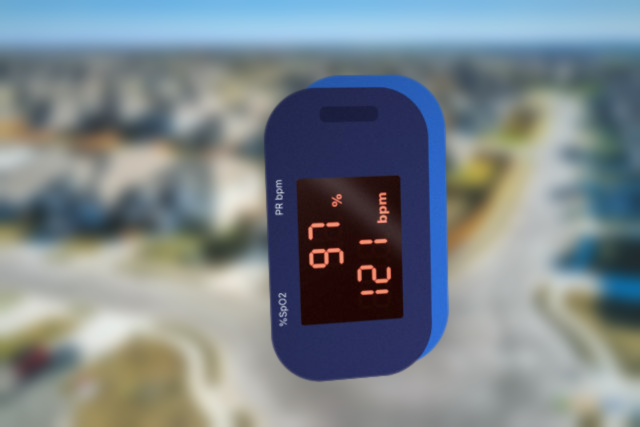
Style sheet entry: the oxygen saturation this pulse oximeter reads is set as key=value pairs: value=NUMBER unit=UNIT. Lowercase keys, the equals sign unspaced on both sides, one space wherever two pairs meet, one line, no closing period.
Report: value=97 unit=%
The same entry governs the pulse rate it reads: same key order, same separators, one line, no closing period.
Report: value=121 unit=bpm
